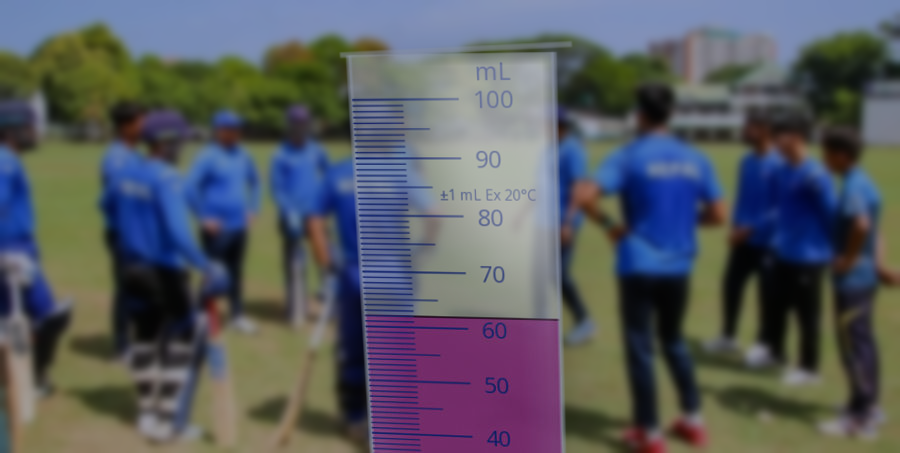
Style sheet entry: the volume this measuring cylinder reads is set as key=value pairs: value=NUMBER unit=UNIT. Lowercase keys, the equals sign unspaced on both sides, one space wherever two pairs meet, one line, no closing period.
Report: value=62 unit=mL
